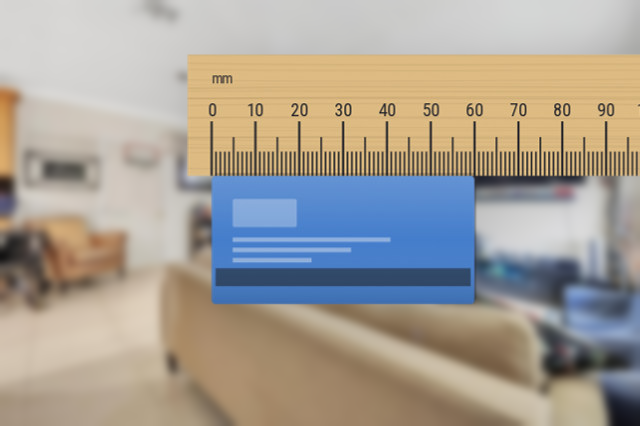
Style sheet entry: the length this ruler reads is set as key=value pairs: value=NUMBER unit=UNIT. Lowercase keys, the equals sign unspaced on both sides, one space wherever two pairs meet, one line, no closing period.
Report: value=60 unit=mm
